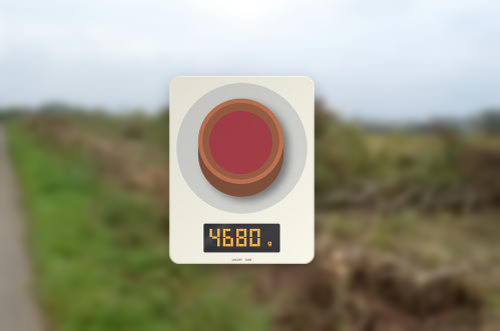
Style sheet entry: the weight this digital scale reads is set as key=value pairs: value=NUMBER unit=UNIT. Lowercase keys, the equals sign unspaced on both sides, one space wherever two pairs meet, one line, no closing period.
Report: value=4680 unit=g
